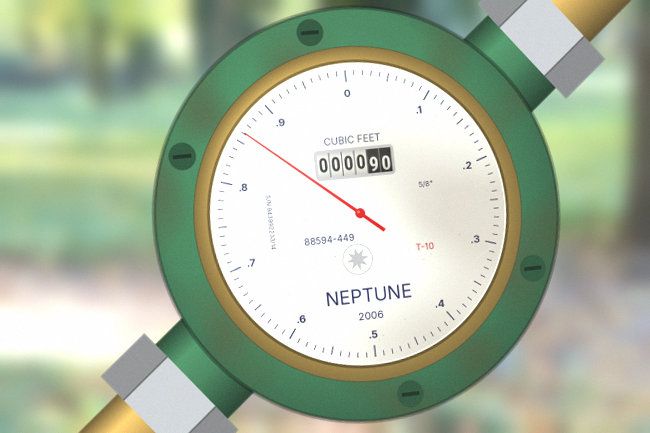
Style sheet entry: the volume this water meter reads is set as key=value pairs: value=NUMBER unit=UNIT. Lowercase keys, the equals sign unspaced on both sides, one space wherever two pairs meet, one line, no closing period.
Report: value=89.86 unit=ft³
